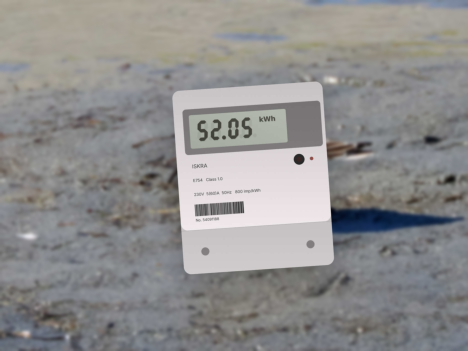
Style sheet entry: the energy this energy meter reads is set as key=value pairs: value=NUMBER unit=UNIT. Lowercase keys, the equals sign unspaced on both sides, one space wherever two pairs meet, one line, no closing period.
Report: value=52.05 unit=kWh
